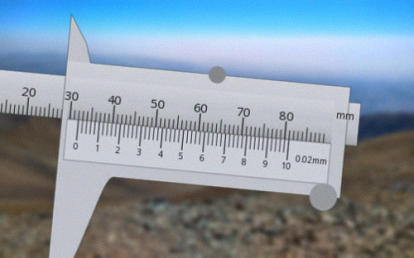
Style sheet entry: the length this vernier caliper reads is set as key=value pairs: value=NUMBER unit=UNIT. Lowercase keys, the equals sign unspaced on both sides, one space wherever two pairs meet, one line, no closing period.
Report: value=32.0 unit=mm
